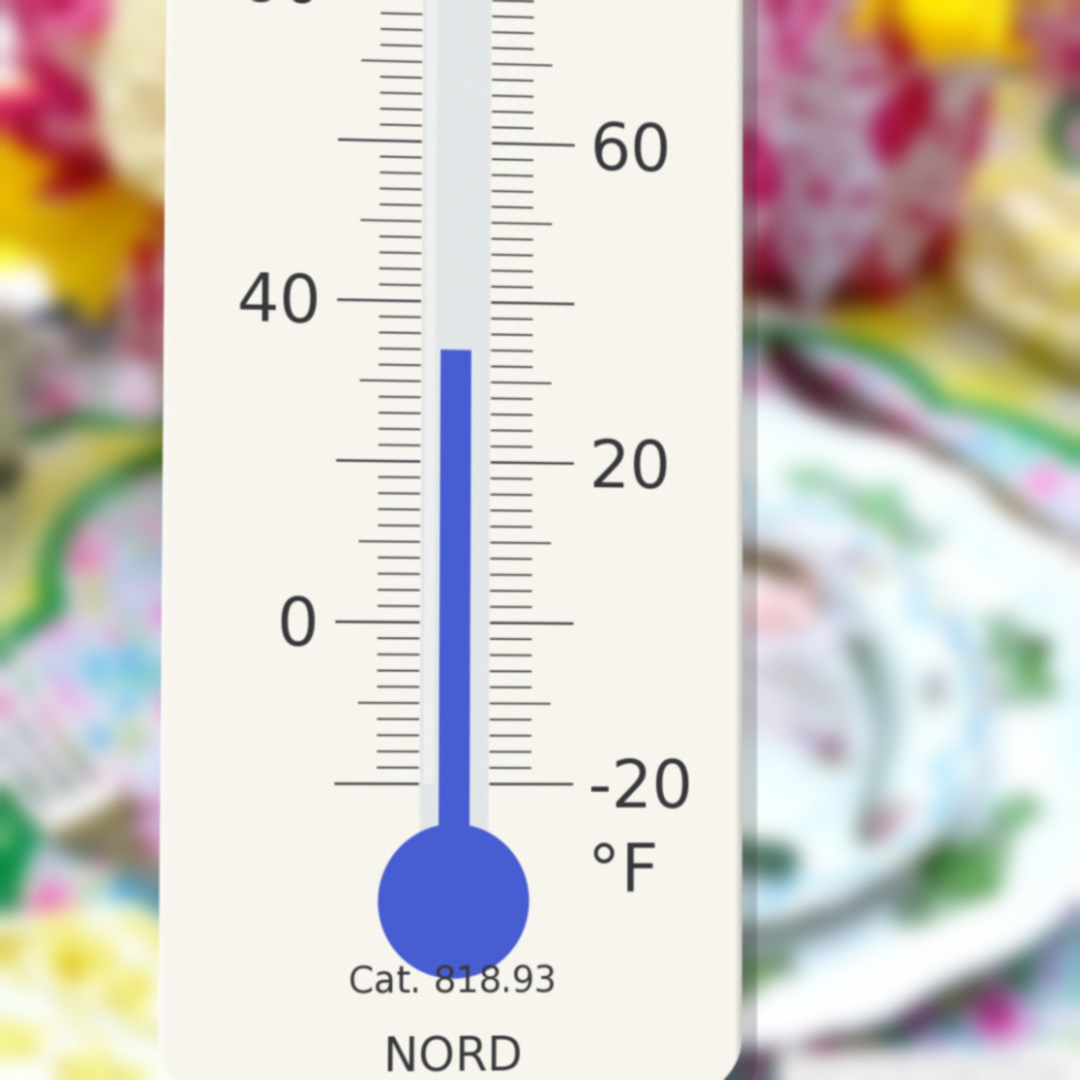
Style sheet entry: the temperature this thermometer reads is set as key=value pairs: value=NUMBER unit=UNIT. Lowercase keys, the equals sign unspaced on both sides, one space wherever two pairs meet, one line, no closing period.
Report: value=34 unit=°F
